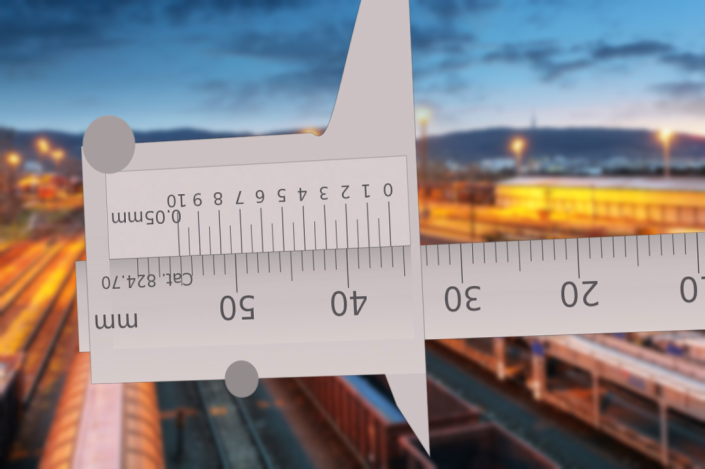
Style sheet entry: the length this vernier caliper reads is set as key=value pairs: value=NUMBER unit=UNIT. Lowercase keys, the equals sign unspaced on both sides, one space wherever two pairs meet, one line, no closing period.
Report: value=36.1 unit=mm
